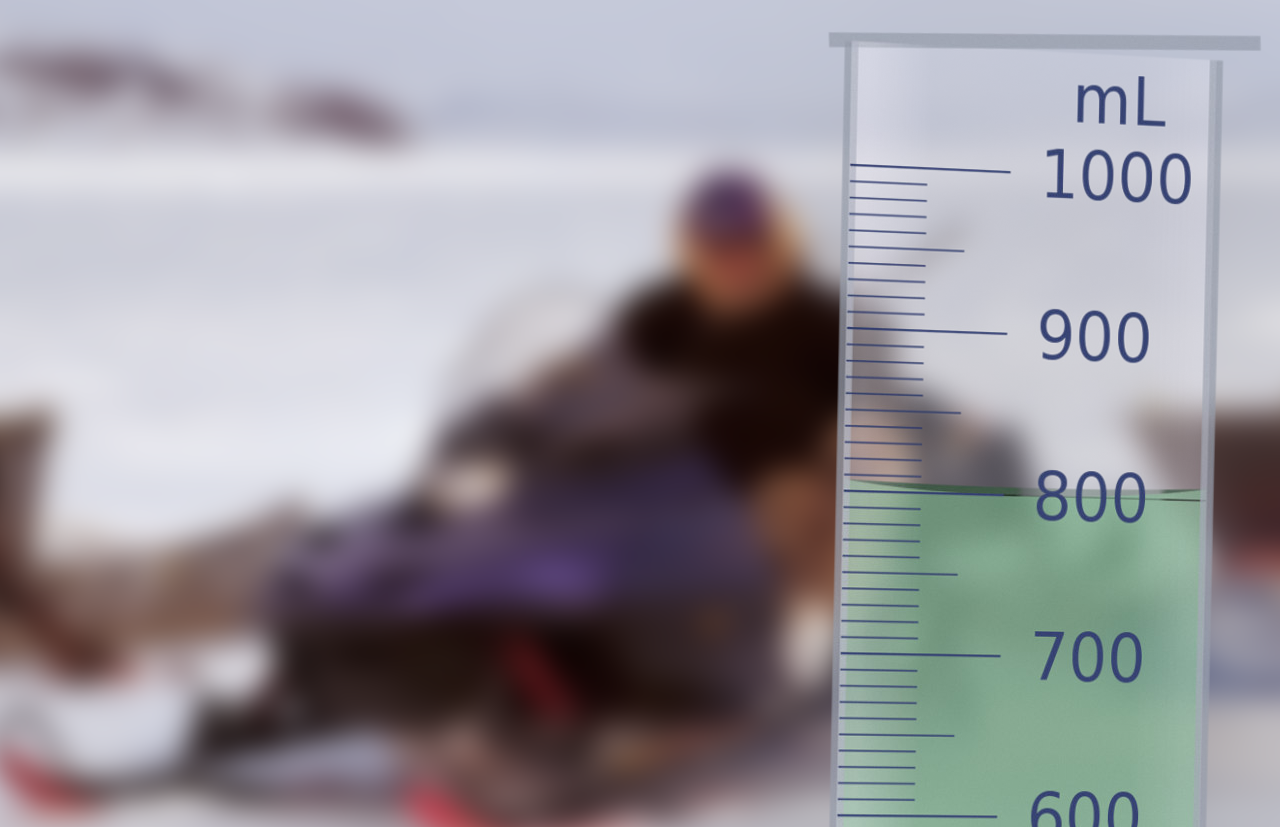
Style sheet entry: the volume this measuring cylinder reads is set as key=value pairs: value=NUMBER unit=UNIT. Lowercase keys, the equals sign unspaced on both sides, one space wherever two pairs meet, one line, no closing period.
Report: value=800 unit=mL
